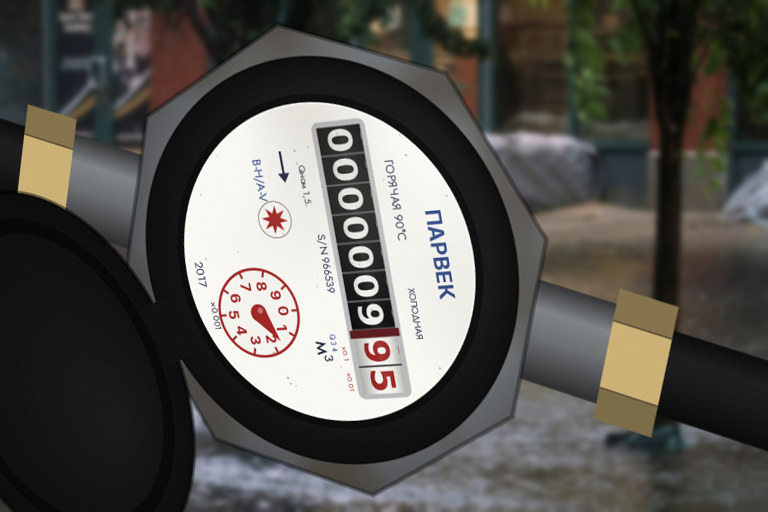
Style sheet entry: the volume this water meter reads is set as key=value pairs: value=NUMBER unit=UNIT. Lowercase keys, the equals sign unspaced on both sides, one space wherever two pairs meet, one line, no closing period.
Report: value=9.951 unit=m³
